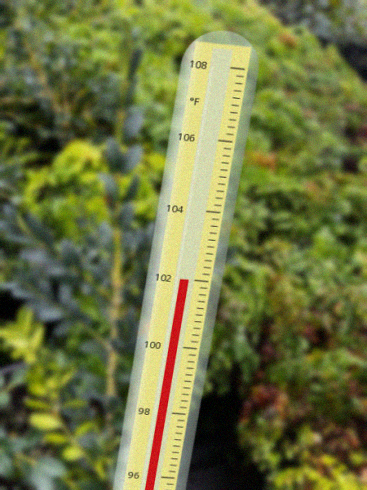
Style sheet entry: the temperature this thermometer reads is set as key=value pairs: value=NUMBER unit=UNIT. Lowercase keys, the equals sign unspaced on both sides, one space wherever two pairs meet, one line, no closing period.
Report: value=102 unit=°F
